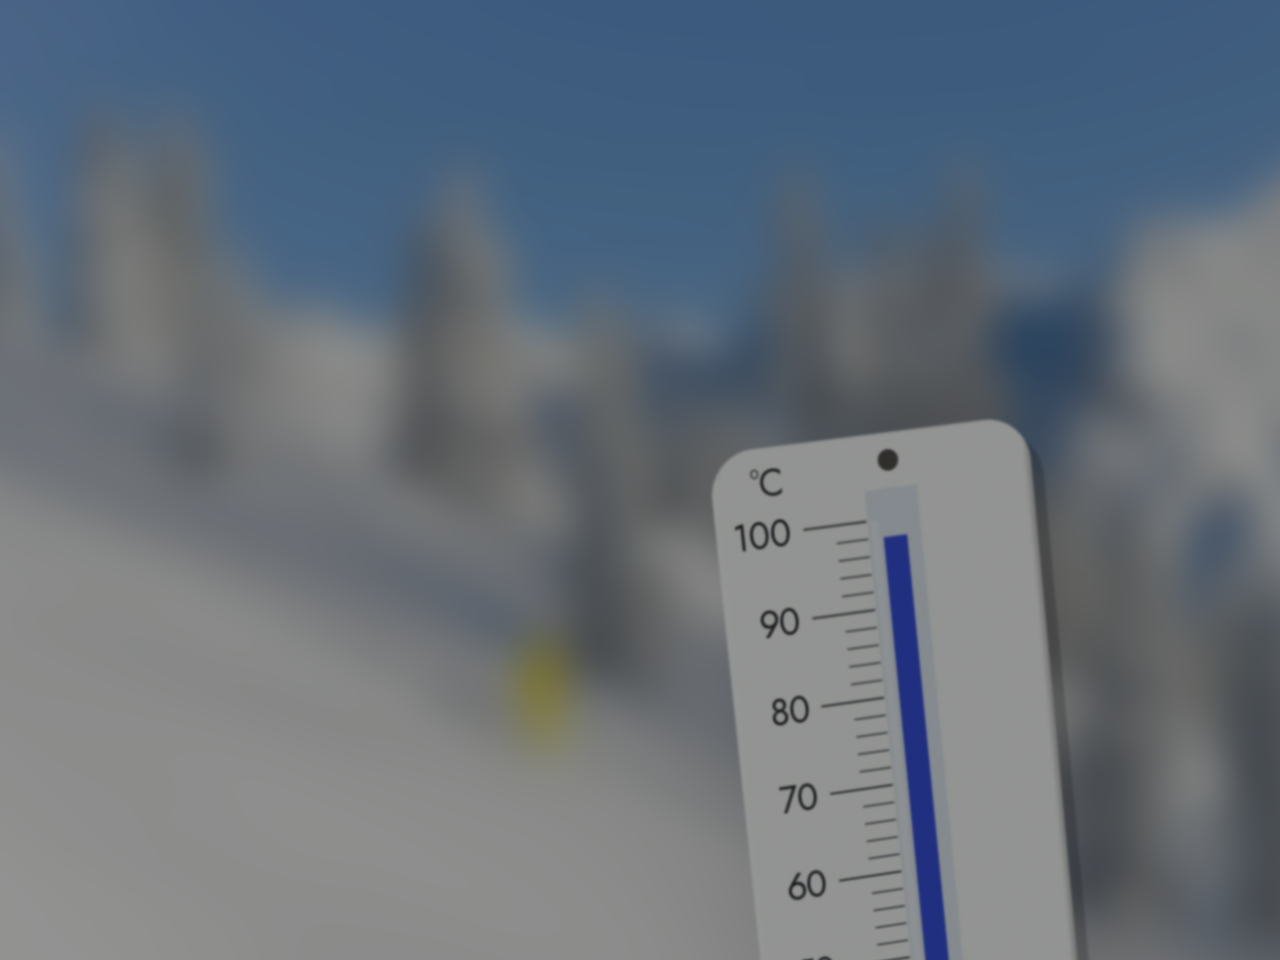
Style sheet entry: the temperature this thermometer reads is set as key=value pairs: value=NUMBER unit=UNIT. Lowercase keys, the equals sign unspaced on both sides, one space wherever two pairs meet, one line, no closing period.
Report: value=98 unit=°C
